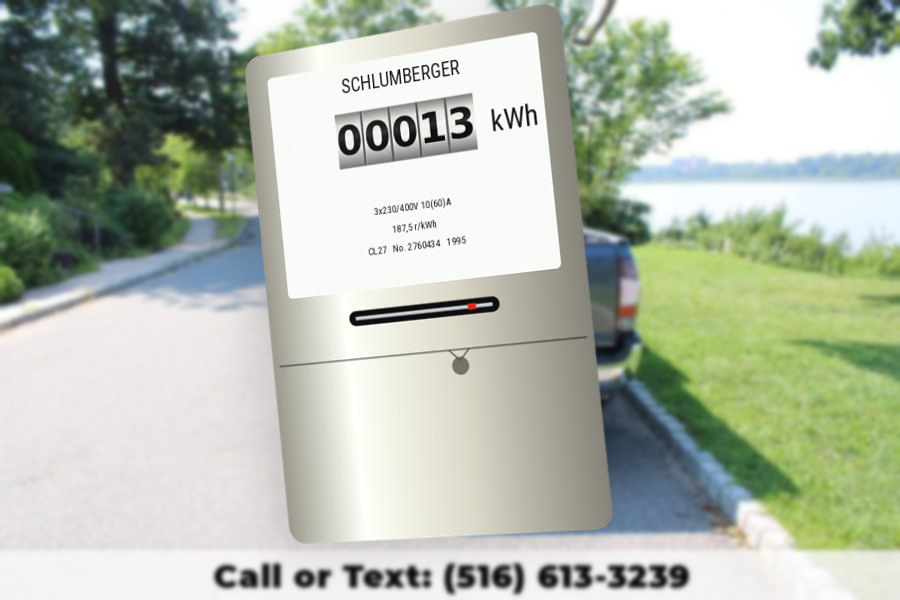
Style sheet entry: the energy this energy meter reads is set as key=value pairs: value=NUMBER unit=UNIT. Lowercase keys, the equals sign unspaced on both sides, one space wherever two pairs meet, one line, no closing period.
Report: value=13 unit=kWh
